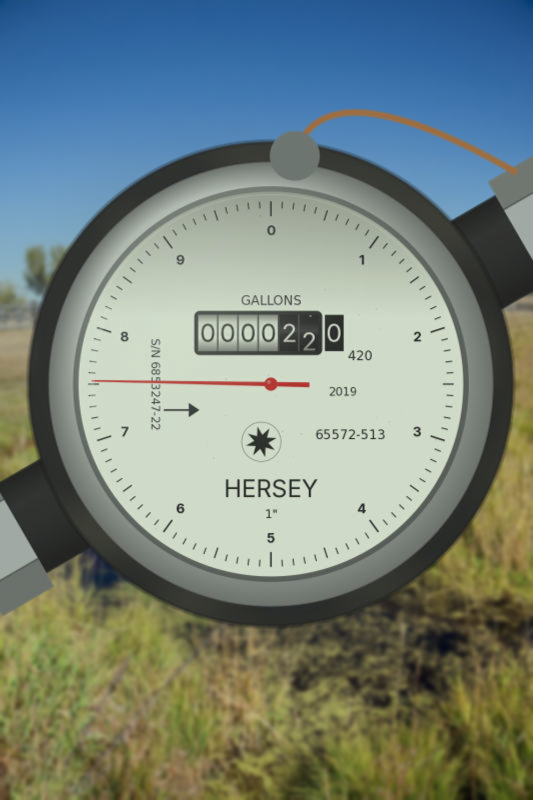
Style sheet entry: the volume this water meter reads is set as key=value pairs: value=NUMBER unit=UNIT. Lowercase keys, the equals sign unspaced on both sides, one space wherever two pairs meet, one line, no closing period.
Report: value=217.5 unit=gal
